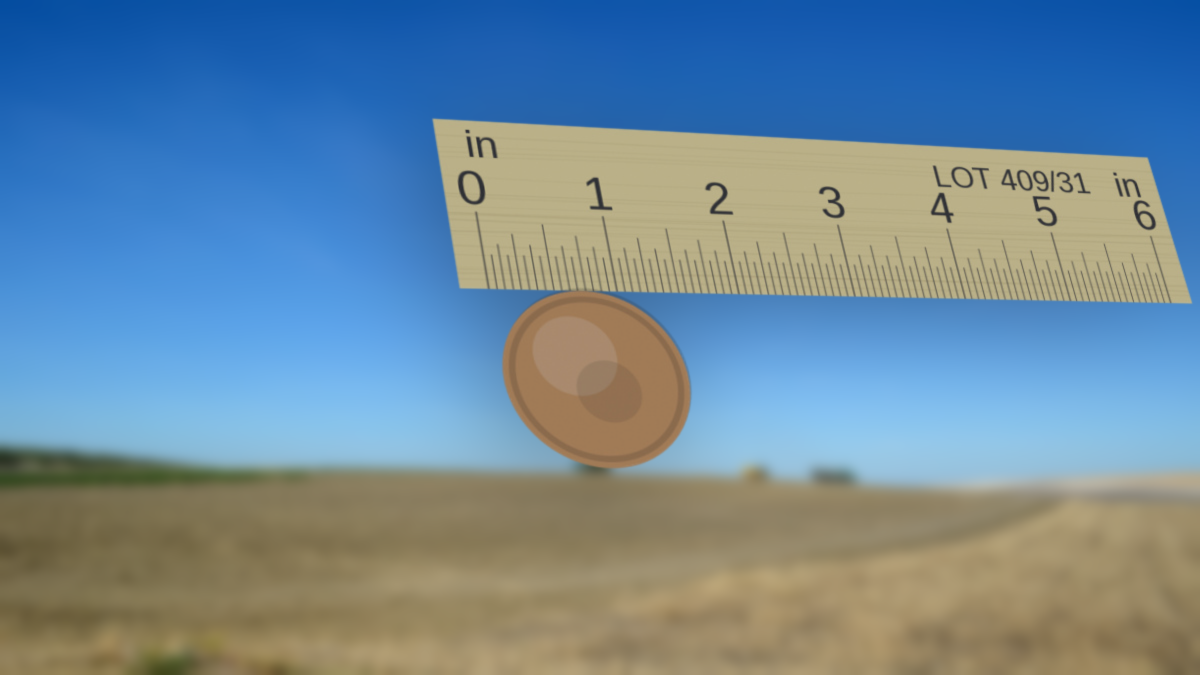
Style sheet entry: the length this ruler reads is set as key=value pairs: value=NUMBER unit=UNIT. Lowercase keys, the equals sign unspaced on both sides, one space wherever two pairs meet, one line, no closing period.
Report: value=1.4375 unit=in
